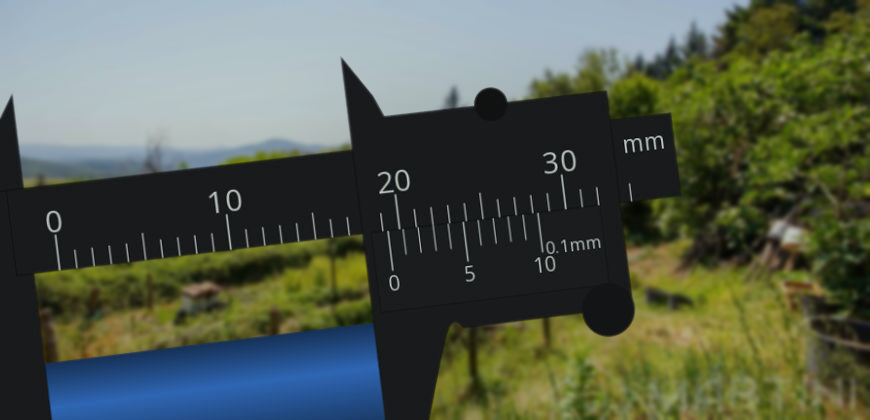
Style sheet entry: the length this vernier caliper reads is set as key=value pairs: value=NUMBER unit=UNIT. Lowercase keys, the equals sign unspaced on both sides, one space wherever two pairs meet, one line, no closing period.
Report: value=19.3 unit=mm
